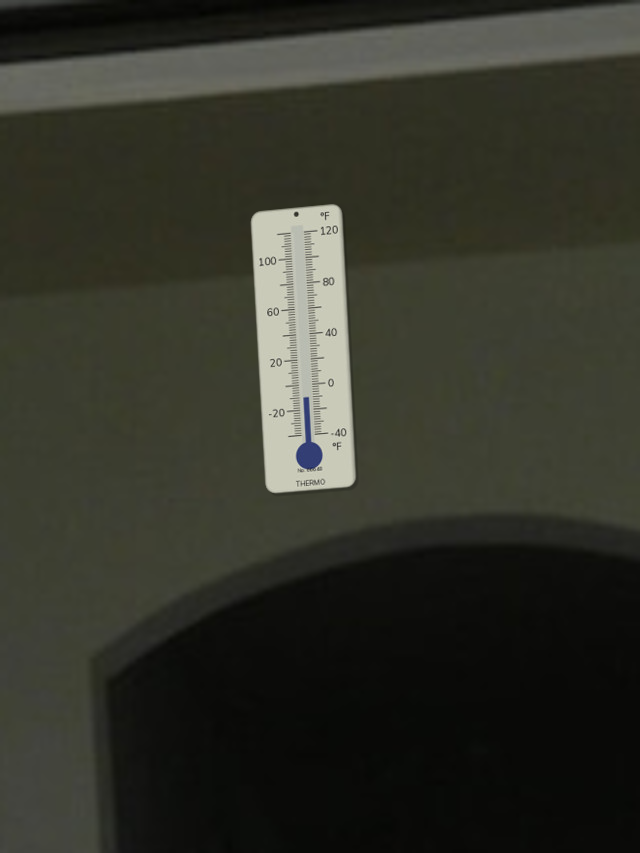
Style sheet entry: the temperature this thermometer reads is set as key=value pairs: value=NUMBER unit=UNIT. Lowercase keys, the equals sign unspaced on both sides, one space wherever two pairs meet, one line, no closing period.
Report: value=-10 unit=°F
